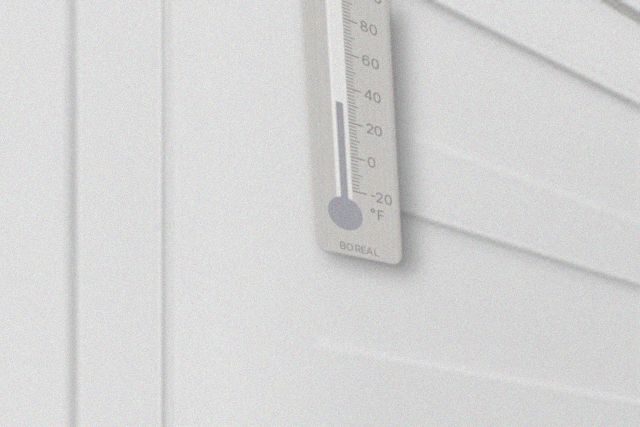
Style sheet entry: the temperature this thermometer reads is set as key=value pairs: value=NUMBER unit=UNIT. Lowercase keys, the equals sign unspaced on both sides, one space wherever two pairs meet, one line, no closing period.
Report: value=30 unit=°F
